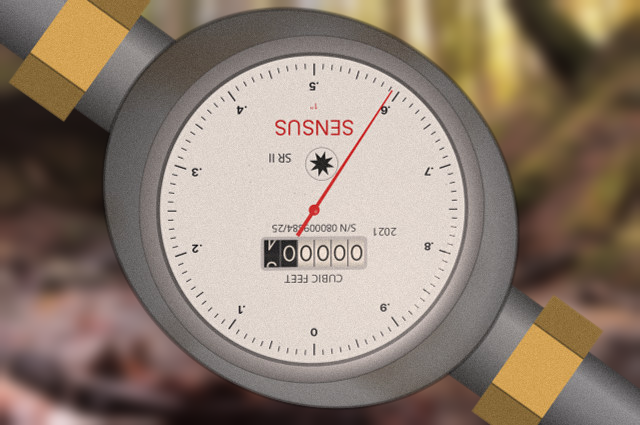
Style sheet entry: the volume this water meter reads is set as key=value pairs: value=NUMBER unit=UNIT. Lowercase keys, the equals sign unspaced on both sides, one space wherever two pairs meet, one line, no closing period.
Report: value=3.59 unit=ft³
